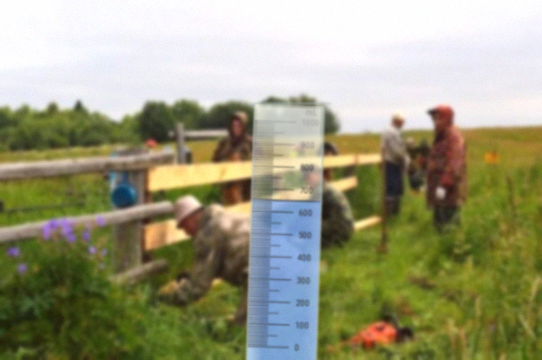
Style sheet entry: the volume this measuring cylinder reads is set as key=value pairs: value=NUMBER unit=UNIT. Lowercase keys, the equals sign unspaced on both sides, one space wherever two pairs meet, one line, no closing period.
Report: value=650 unit=mL
